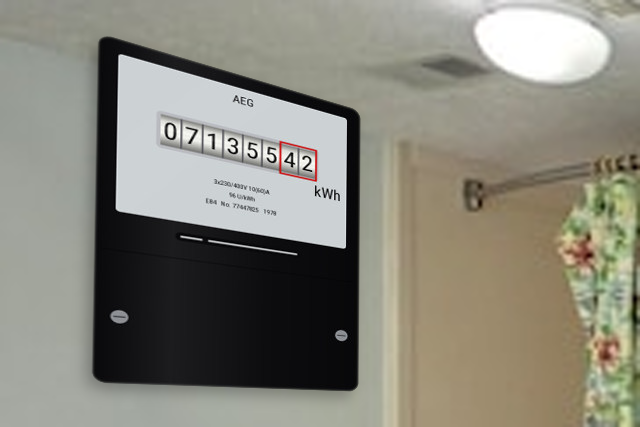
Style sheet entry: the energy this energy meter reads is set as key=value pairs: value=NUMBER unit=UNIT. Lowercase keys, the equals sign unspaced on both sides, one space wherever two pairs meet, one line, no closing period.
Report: value=71355.42 unit=kWh
